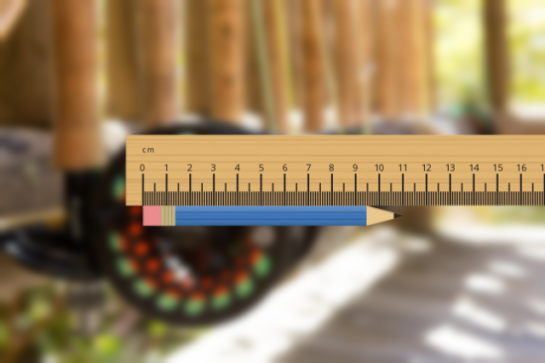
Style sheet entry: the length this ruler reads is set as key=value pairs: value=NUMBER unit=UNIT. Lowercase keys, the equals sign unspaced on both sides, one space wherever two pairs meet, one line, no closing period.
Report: value=11 unit=cm
